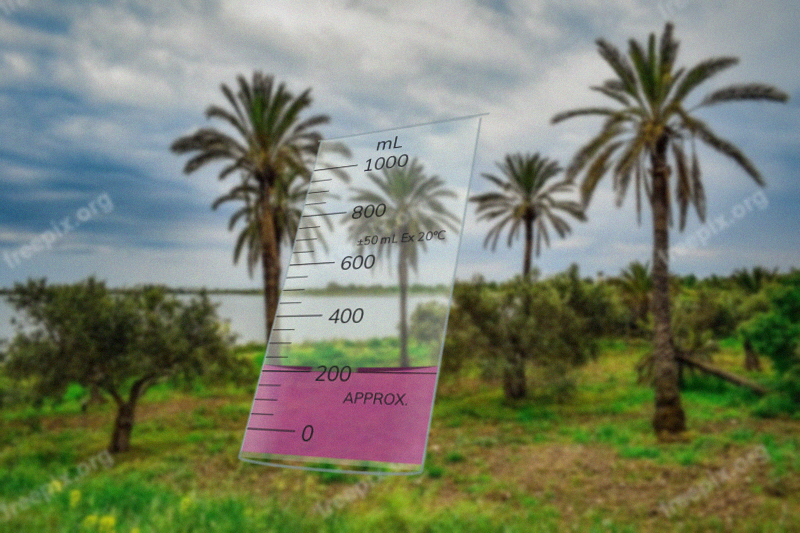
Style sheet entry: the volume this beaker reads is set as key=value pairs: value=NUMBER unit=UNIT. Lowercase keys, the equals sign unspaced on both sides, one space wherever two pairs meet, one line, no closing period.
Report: value=200 unit=mL
